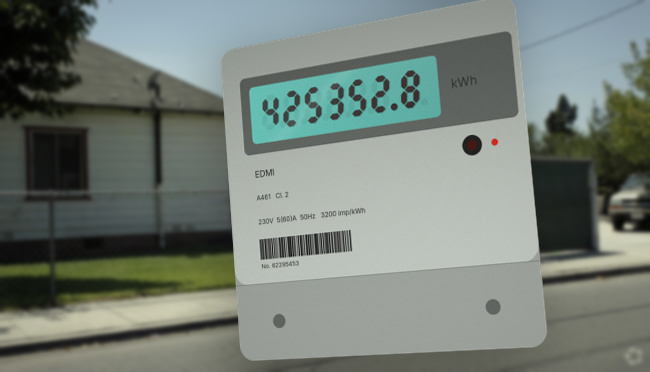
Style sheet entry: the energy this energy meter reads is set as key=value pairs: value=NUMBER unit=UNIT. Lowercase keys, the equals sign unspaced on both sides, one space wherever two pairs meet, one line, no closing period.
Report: value=425352.8 unit=kWh
